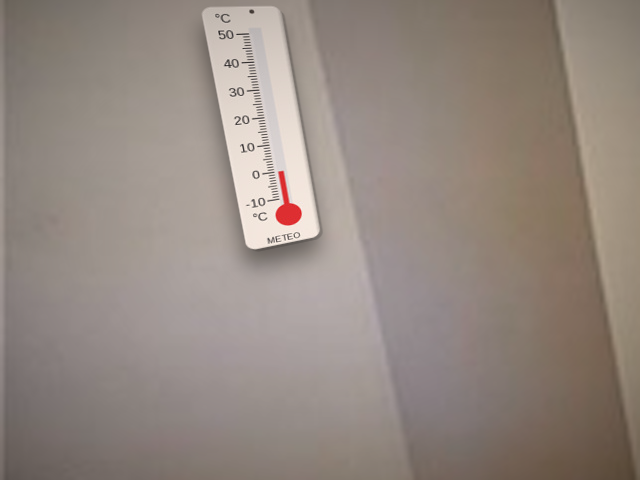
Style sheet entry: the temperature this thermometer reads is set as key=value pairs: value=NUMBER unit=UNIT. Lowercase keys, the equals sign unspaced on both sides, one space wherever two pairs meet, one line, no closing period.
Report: value=0 unit=°C
